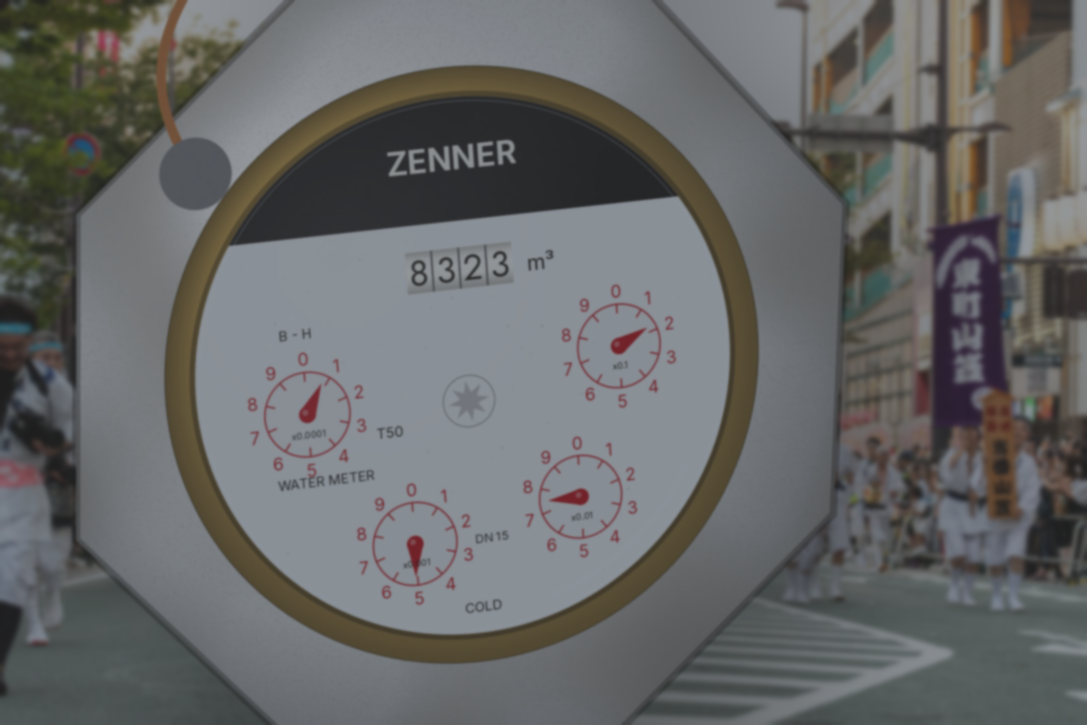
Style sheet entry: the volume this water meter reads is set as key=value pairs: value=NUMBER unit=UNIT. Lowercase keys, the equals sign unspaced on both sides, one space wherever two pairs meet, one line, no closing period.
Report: value=8323.1750 unit=m³
